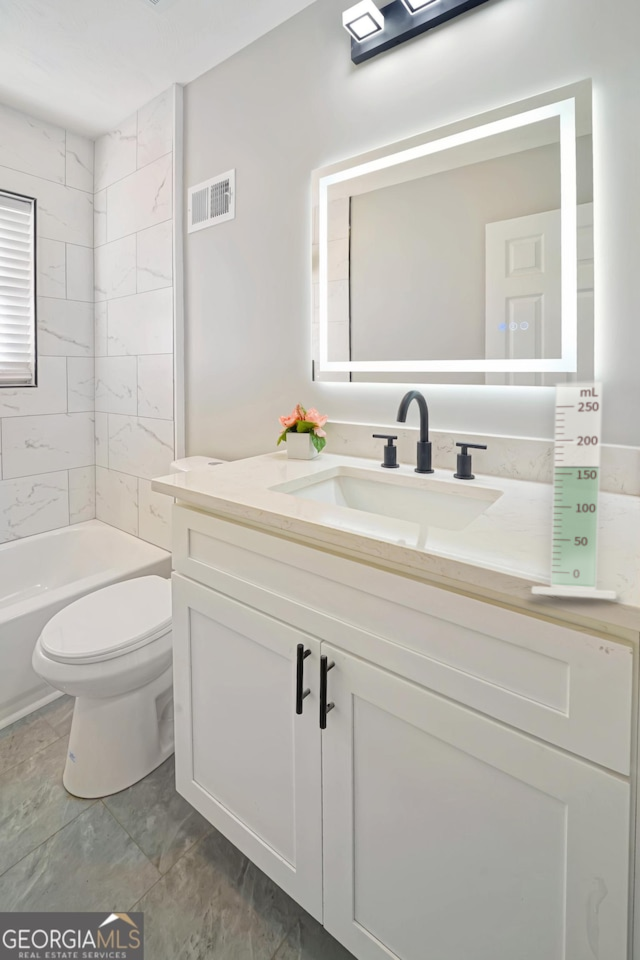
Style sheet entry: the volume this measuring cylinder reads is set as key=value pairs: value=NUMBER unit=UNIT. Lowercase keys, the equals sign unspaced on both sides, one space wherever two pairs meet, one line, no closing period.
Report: value=160 unit=mL
